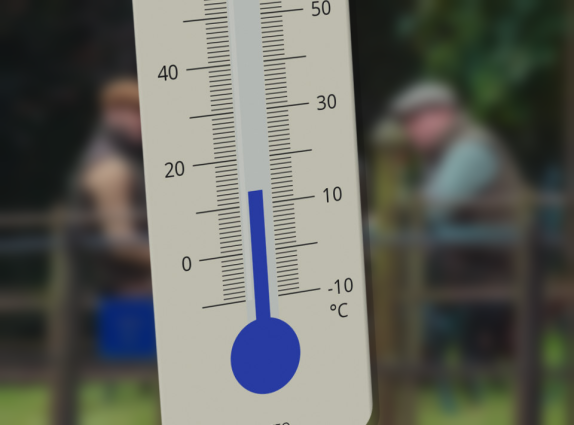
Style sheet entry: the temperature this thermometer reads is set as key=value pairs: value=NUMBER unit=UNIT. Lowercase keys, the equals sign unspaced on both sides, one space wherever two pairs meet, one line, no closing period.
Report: value=13 unit=°C
